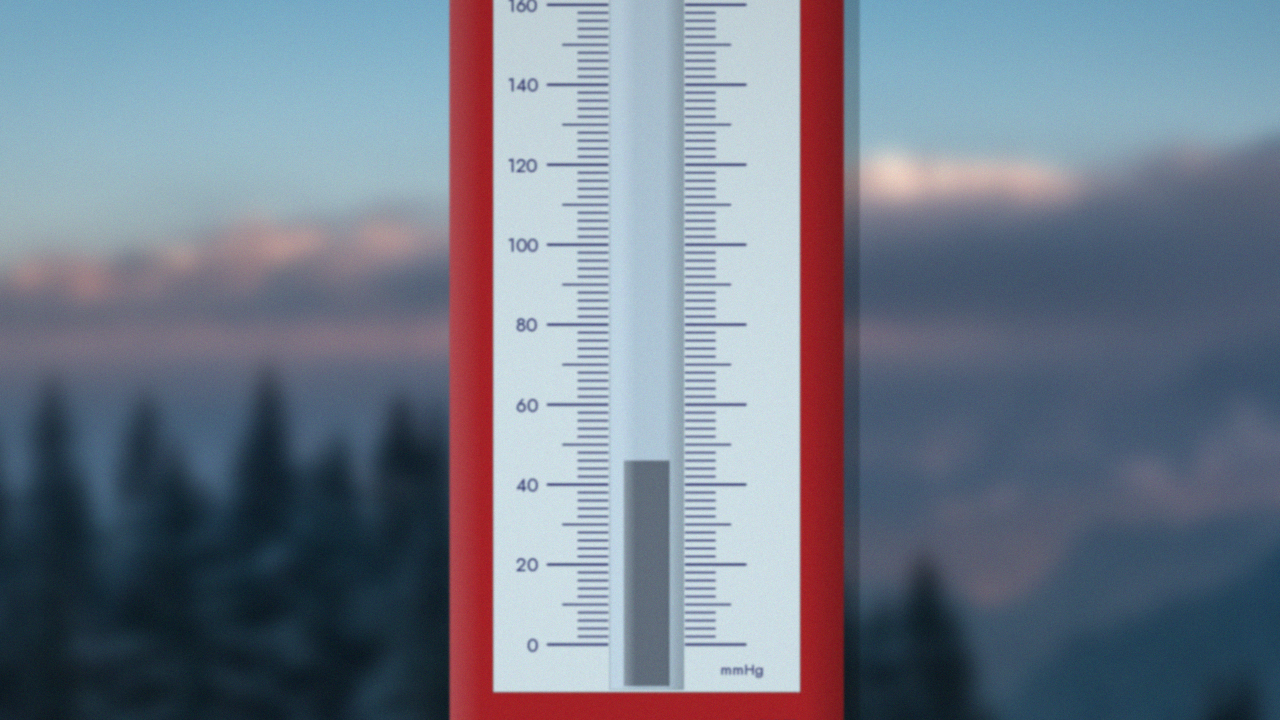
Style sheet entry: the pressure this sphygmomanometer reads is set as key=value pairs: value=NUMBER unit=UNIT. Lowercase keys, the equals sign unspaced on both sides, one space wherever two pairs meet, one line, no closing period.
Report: value=46 unit=mmHg
